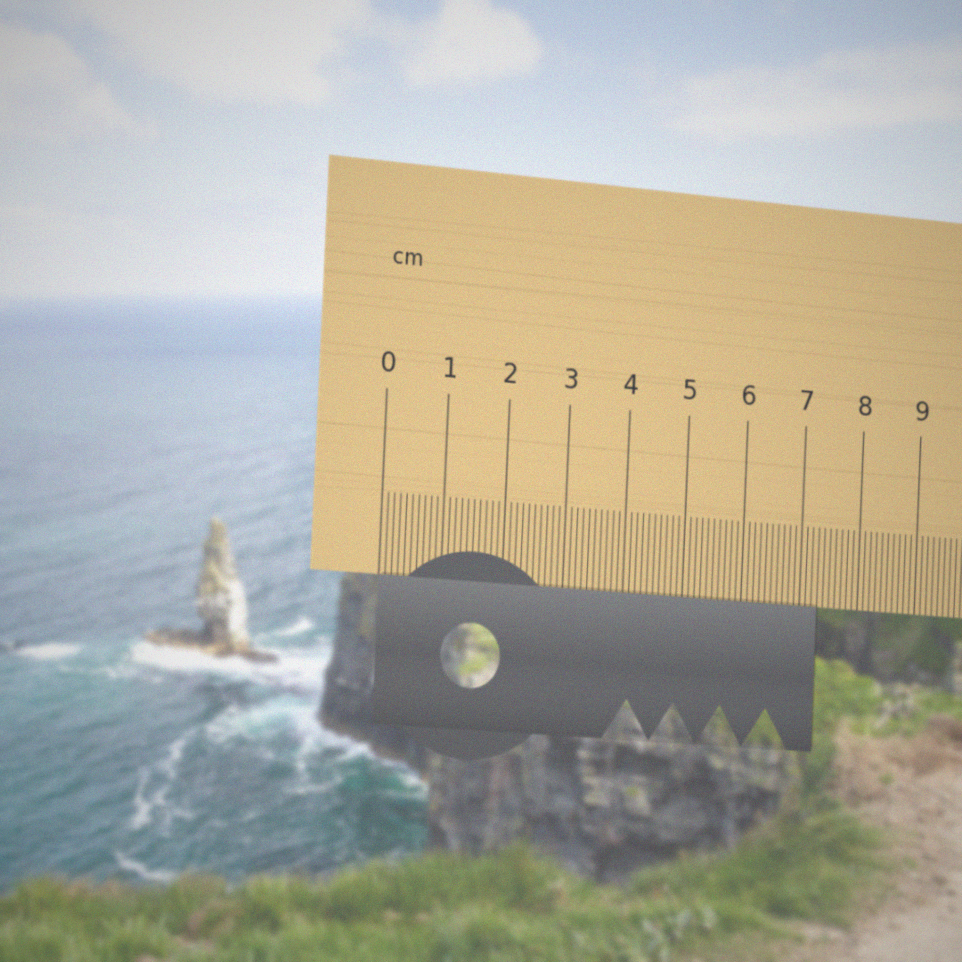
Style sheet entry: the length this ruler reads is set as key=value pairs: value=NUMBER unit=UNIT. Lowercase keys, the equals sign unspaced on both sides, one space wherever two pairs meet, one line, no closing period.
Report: value=7.3 unit=cm
